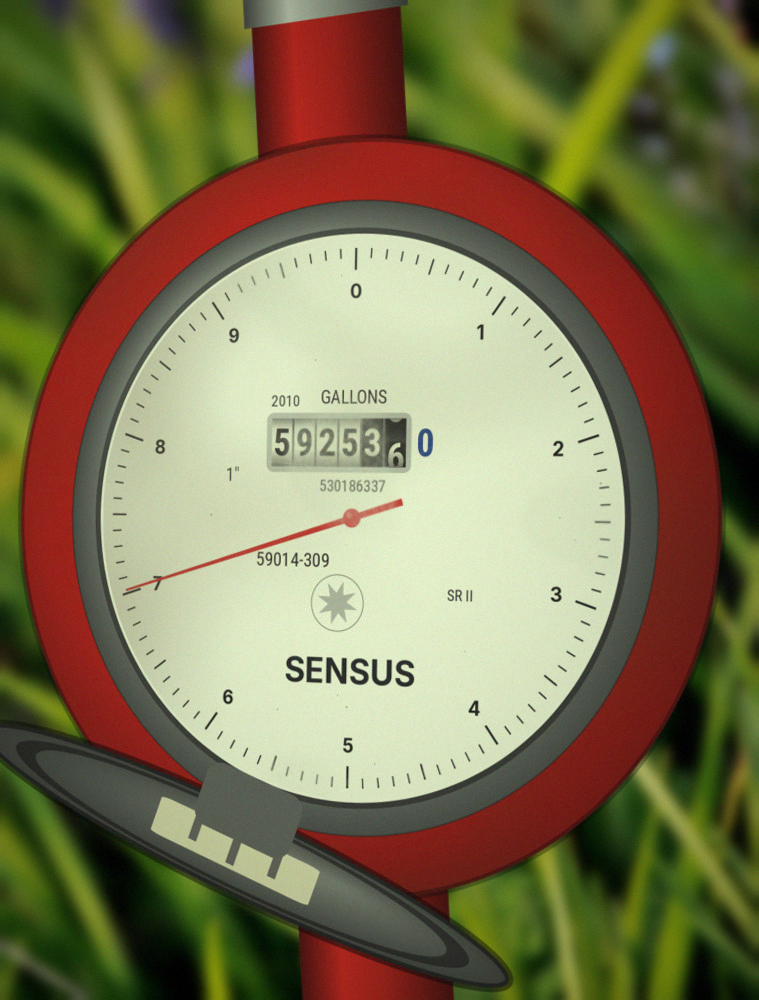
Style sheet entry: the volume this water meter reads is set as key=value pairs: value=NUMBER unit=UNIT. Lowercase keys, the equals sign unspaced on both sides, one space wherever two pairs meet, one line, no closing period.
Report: value=5925357.0 unit=gal
